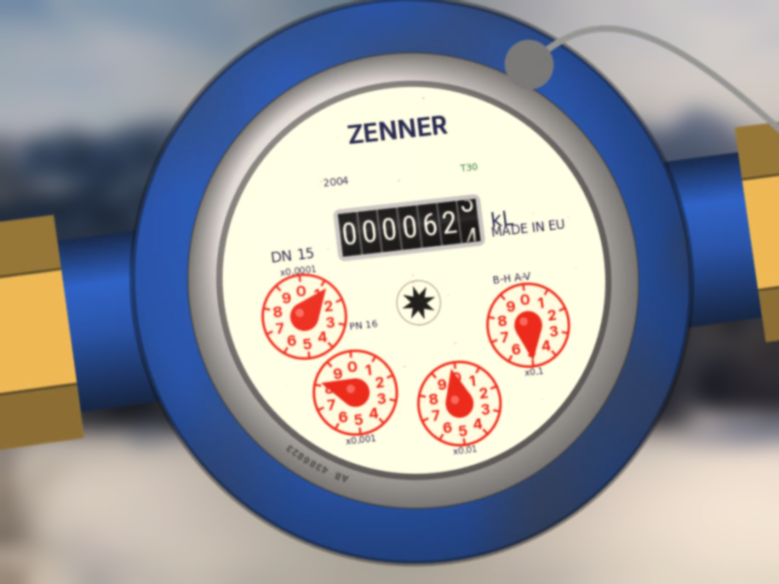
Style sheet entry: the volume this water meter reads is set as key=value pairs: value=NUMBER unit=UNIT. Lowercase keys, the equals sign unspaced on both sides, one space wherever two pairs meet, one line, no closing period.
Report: value=623.4981 unit=kL
